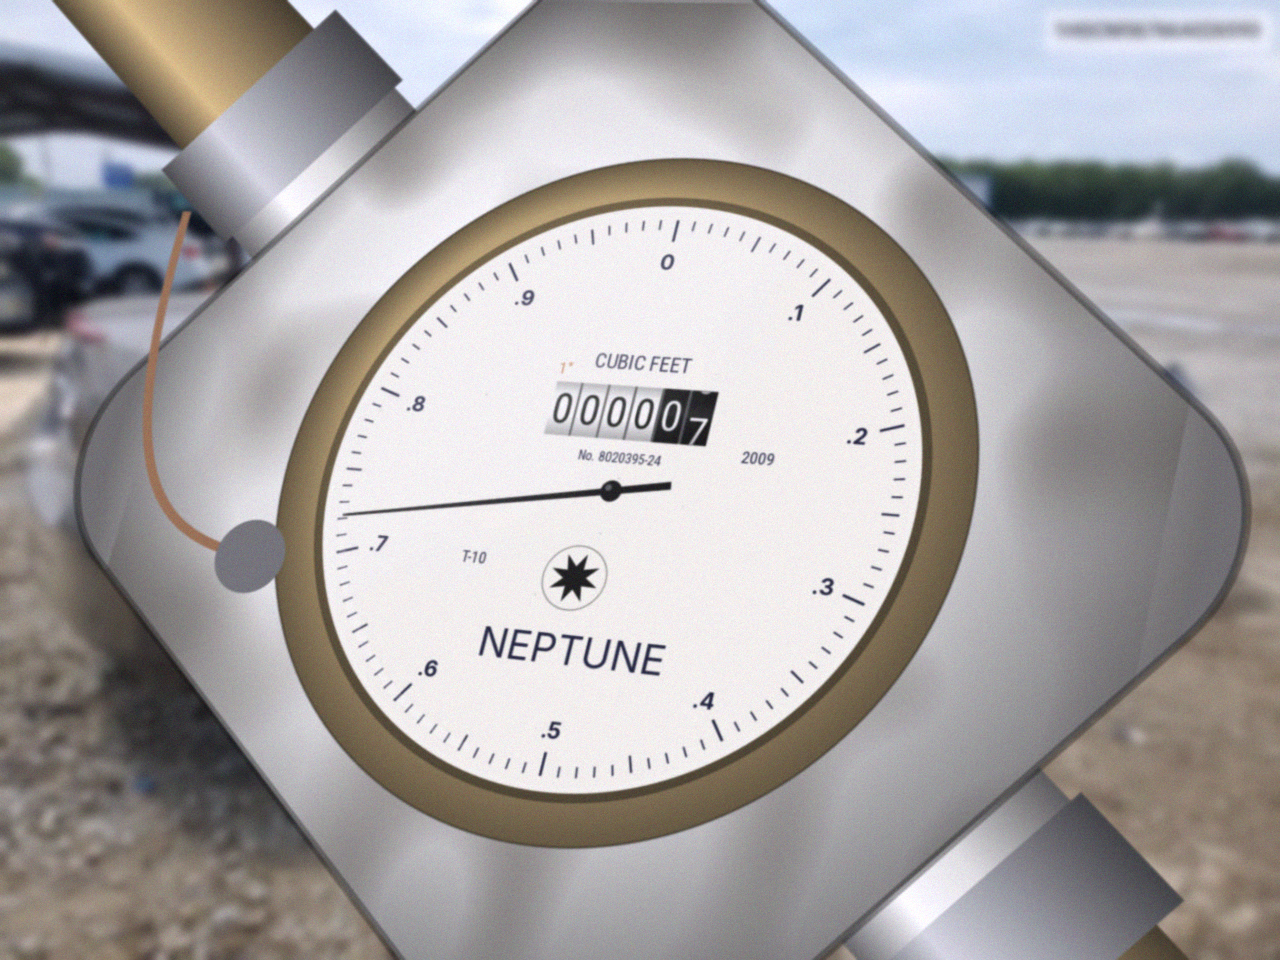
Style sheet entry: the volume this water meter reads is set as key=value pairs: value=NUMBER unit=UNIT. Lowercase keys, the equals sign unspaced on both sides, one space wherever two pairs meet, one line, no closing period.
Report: value=6.72 unit=ft³
